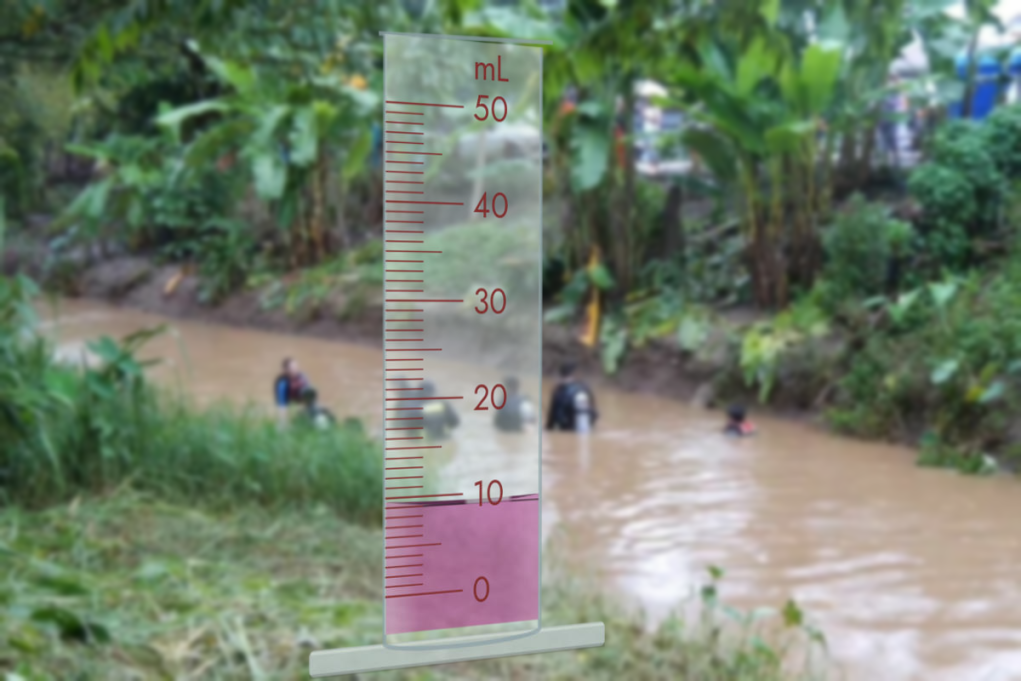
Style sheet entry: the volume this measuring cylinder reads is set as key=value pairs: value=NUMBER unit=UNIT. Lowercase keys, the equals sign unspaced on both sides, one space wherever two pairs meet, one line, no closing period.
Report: value=9 unit=mL
